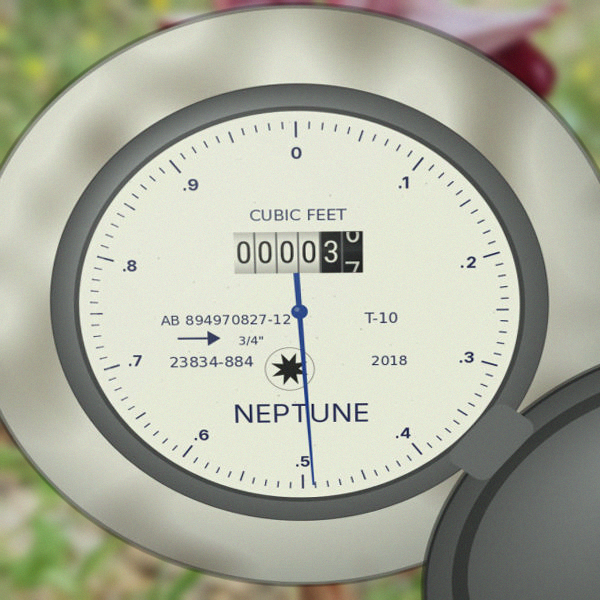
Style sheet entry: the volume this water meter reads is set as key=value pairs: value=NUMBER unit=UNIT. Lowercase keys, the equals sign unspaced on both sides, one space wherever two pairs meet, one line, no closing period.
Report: value=36.49 unit=ft³
